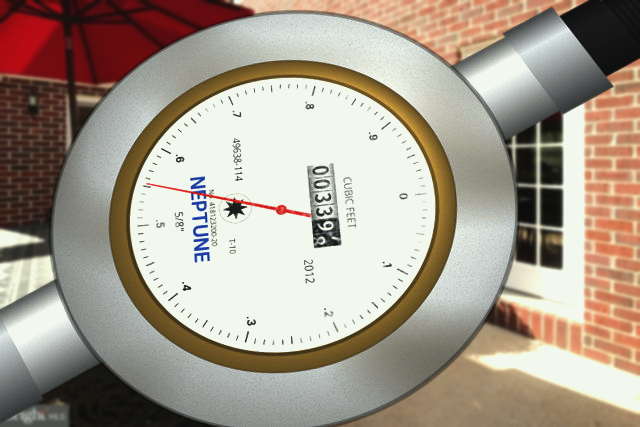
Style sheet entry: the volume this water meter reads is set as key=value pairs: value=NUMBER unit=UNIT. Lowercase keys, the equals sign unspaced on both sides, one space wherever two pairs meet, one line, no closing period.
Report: value=3397.55 unit=ft³
